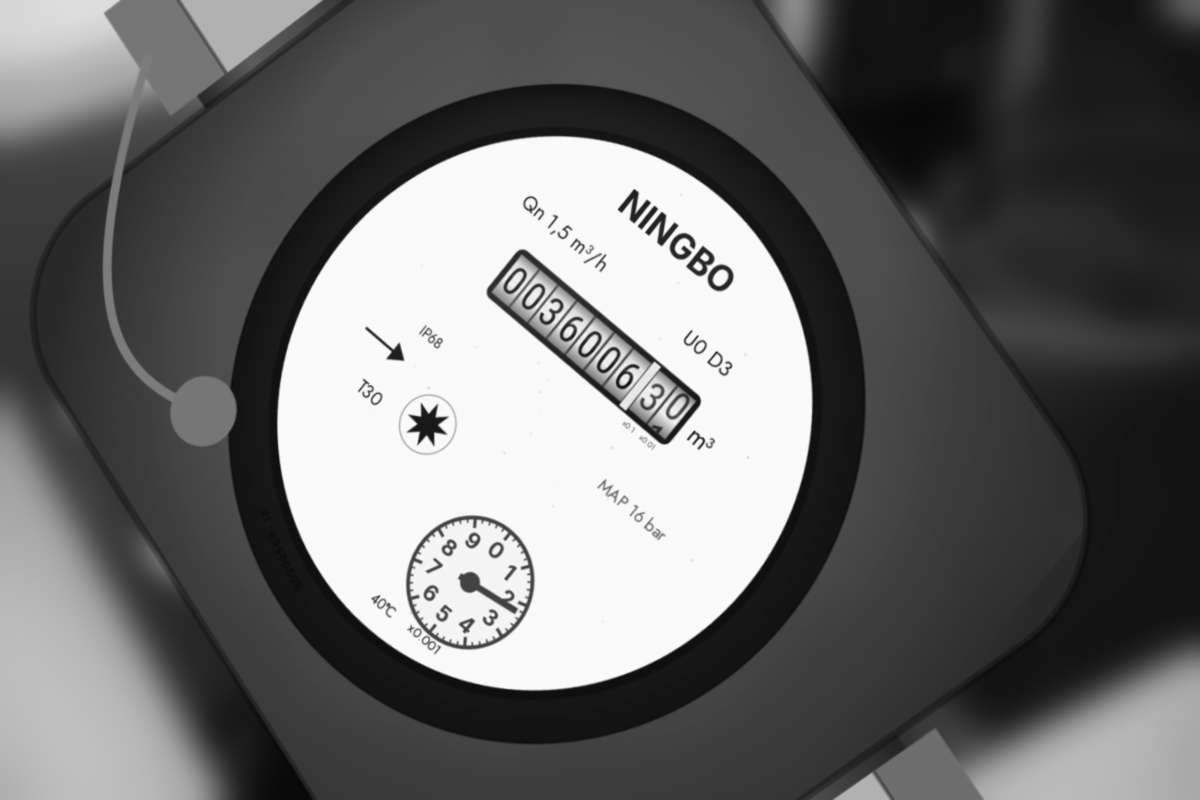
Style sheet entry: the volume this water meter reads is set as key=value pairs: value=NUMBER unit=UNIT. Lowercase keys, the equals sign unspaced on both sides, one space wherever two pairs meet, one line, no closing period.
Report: value=36006.302 unit=m³
